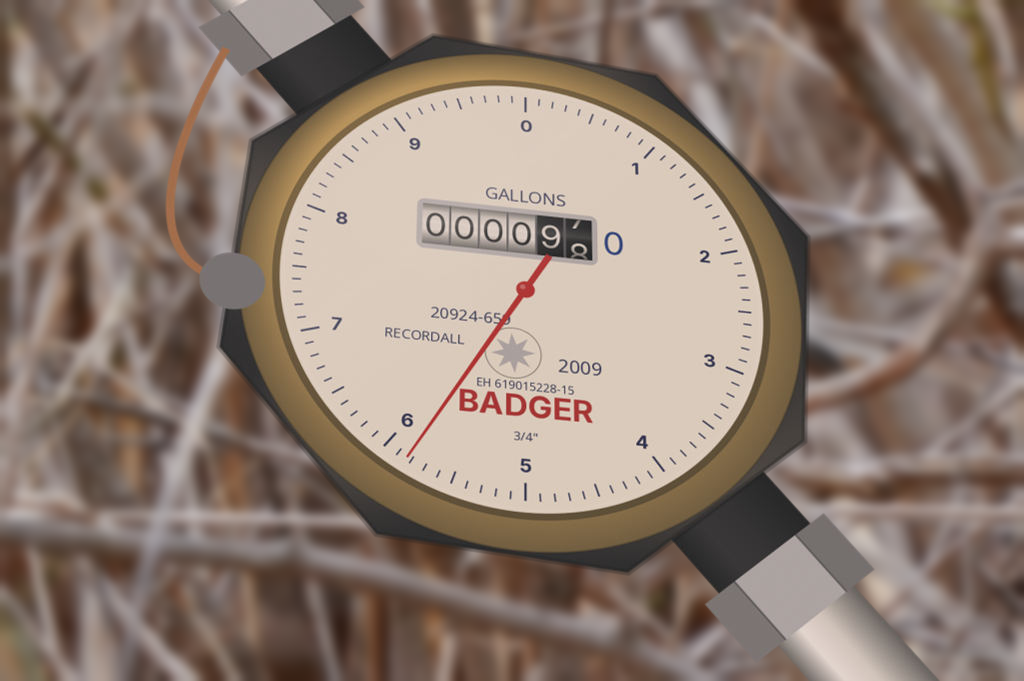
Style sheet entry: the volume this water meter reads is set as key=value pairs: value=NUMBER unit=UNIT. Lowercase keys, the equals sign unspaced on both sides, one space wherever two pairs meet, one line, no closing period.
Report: value=975.8 unit=gal
